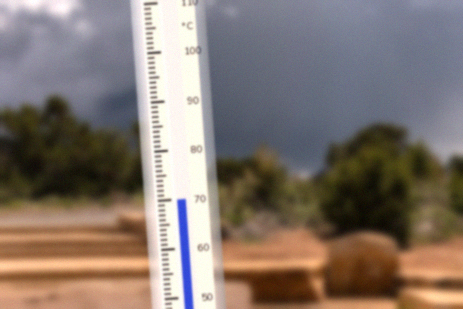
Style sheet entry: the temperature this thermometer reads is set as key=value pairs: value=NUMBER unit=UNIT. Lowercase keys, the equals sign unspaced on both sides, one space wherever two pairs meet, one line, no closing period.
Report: value=70 unit=°C
